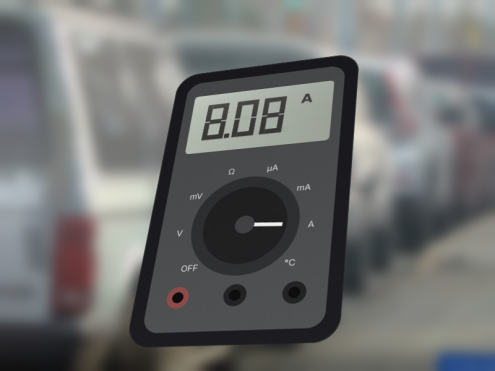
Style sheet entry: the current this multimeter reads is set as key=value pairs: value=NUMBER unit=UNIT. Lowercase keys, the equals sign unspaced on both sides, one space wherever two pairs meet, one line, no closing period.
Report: value=8.08 unit=A
